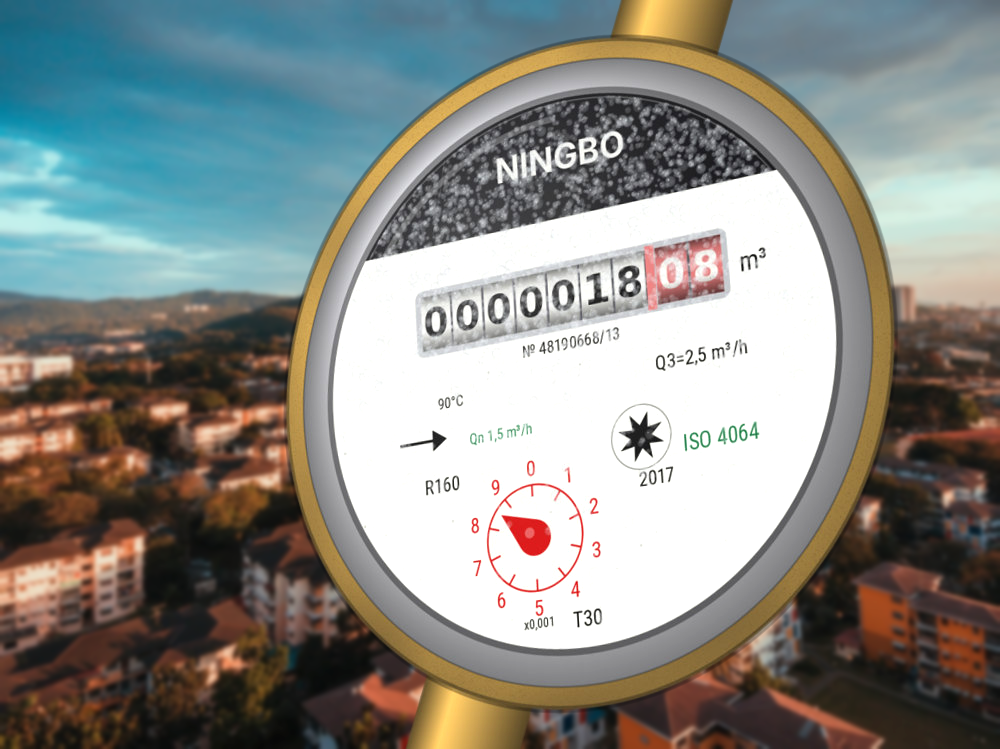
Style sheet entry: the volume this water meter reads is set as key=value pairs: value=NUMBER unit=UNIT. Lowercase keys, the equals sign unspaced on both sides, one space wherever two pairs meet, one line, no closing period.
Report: value=18.088 unit=m³
